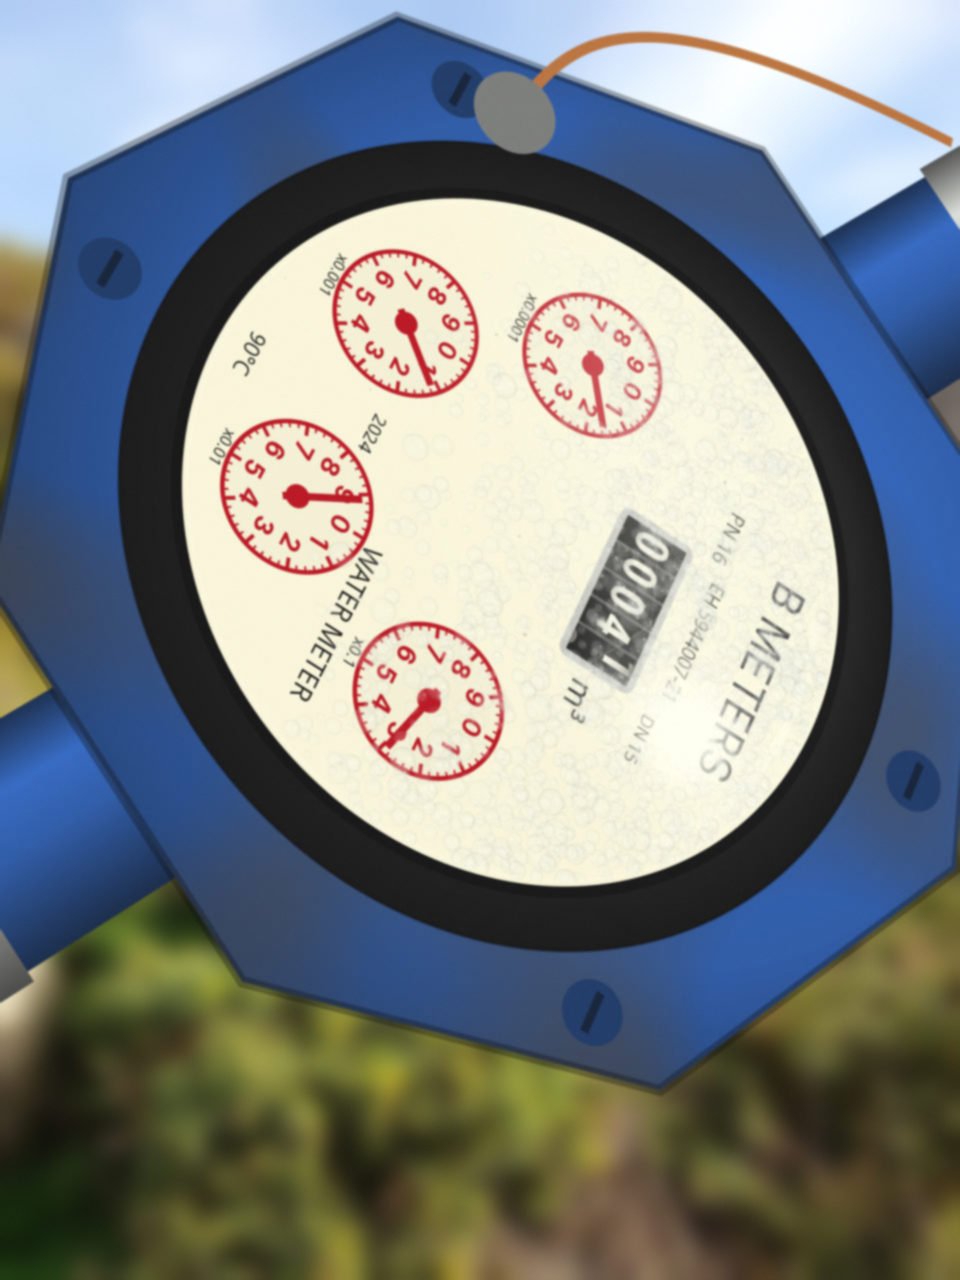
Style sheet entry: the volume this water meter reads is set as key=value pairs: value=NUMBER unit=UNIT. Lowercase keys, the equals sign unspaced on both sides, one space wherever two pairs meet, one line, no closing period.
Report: value=41.2911 unit=m³
